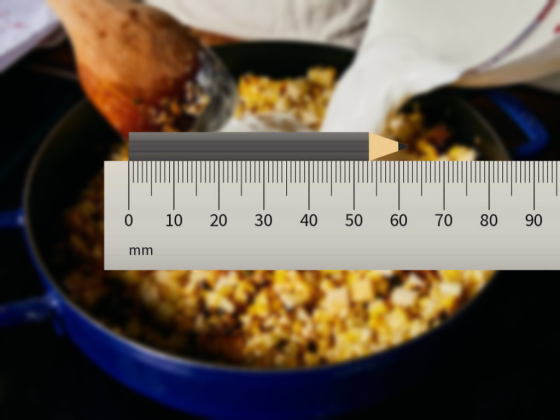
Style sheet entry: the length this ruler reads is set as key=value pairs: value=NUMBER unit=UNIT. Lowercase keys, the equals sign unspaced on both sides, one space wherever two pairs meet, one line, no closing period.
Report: value=62 unit=mm
